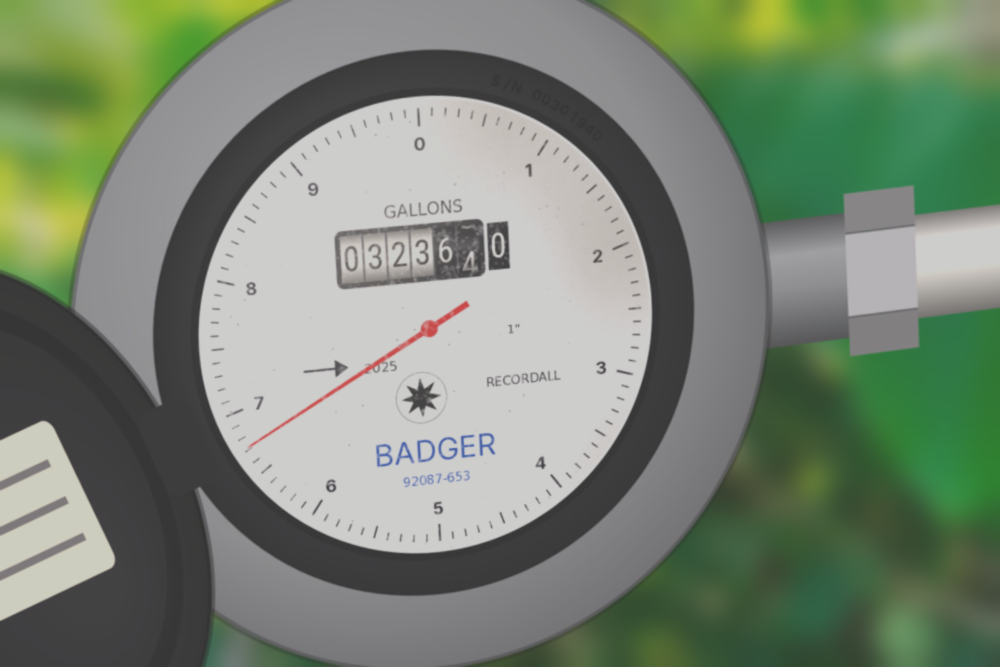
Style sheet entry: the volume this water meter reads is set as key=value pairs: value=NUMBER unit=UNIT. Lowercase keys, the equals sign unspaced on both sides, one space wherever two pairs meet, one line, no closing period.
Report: value=323636.7 unit=gal
